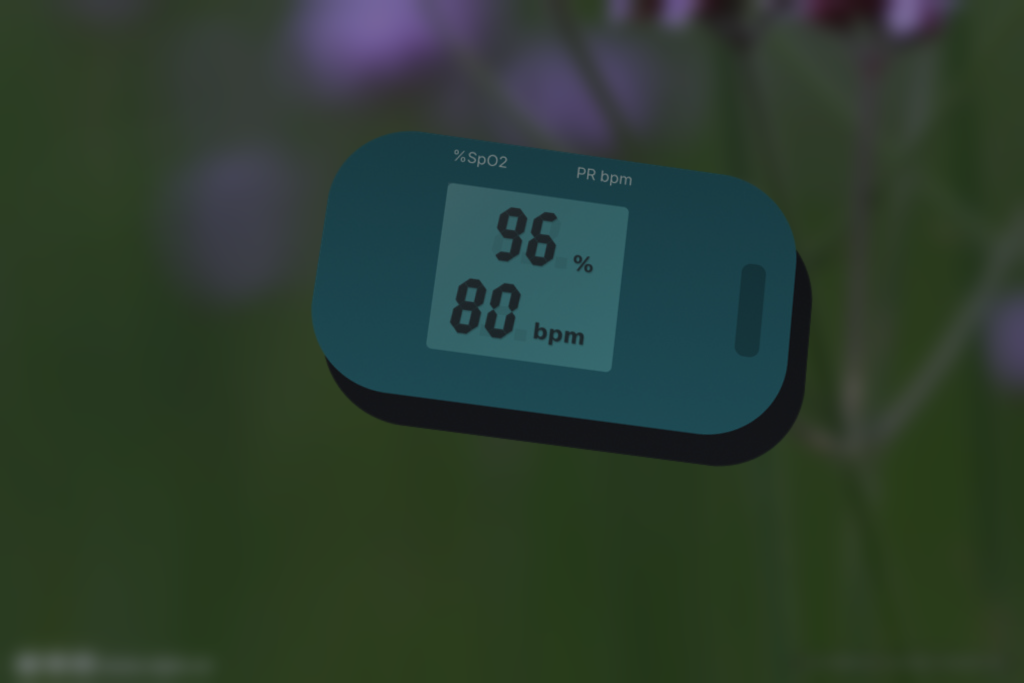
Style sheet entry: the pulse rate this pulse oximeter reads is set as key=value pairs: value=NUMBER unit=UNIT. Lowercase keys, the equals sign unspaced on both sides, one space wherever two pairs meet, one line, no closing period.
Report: value=80 unit=bpm
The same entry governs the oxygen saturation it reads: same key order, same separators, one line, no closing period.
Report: value=96 unit=%
